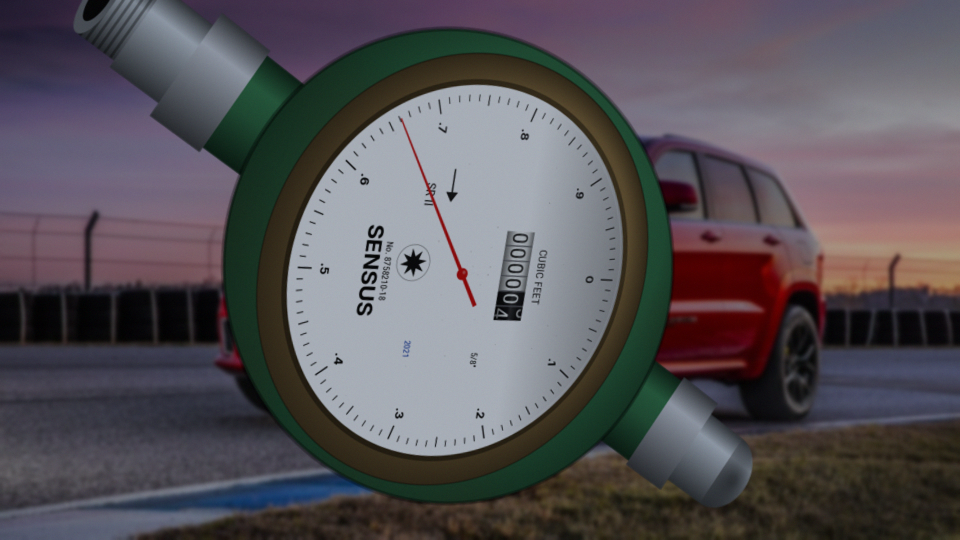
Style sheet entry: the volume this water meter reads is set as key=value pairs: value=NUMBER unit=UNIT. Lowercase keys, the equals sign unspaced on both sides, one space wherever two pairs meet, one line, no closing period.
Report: value=3.66 unit=ft³
